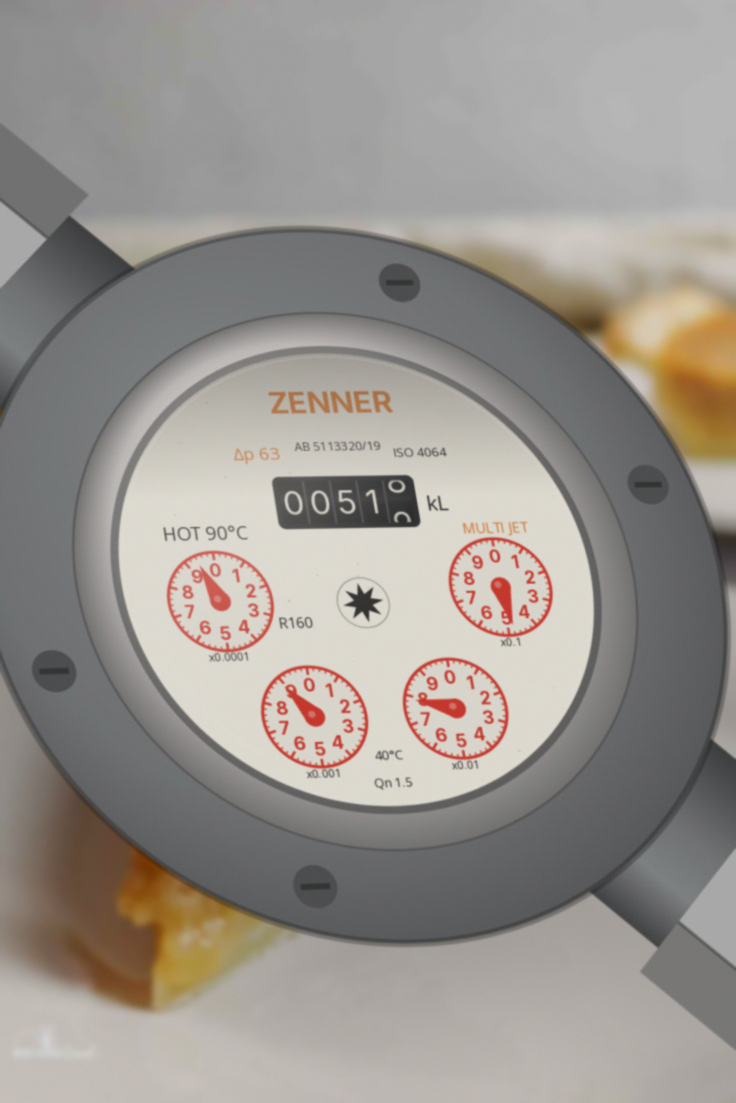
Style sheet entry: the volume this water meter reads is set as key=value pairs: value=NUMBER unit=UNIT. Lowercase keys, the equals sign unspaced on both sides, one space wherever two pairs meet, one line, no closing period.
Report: value=518.4789 unit=kL
